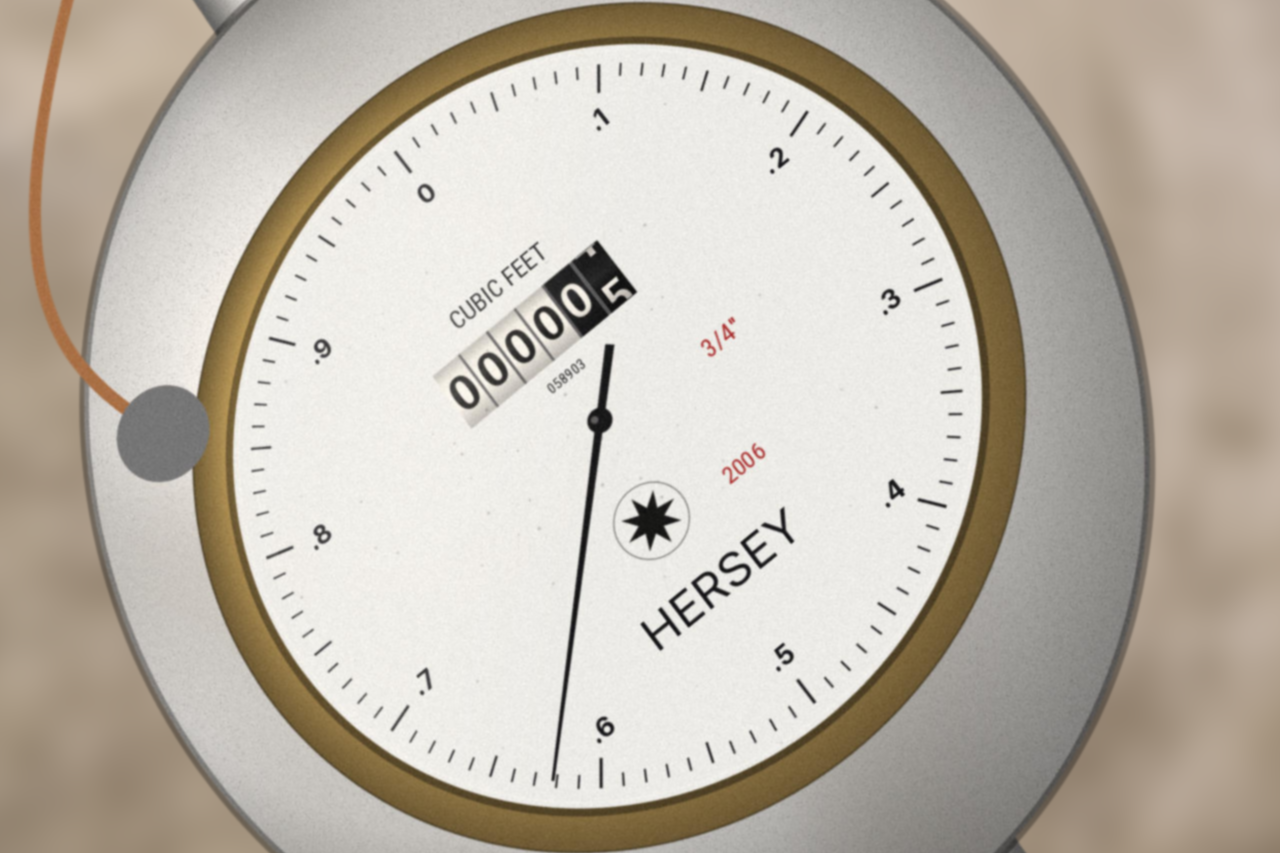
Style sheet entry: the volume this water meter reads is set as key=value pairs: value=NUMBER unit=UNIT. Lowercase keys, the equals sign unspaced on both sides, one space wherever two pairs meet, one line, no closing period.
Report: value=4.62 unit=ft³
